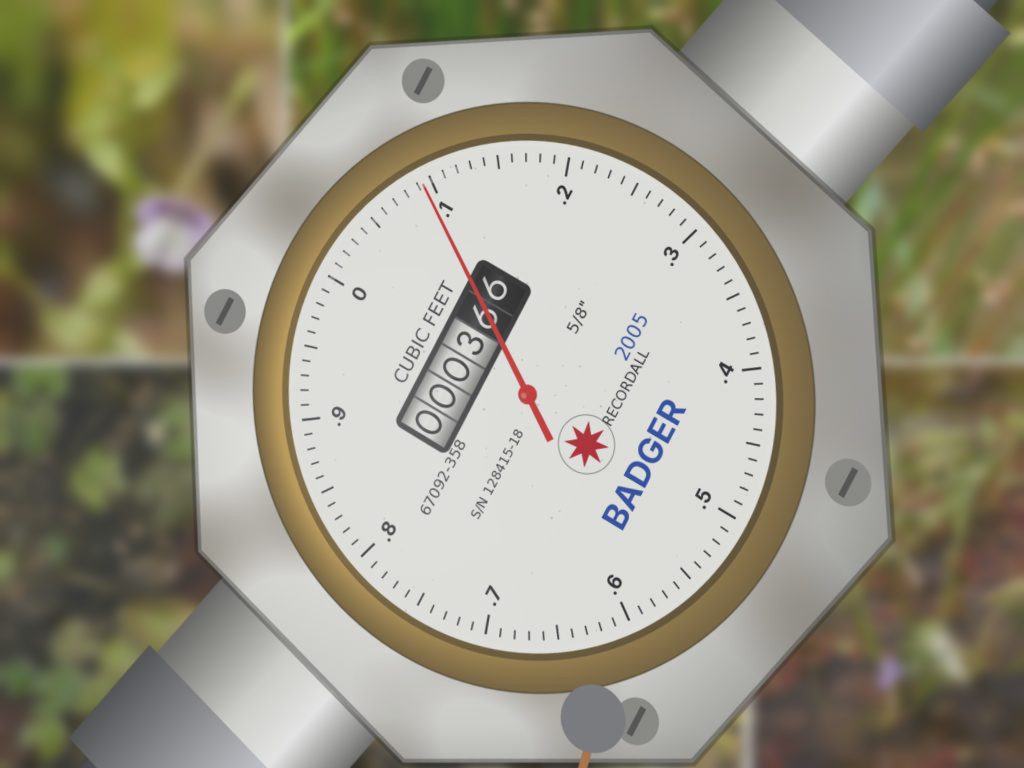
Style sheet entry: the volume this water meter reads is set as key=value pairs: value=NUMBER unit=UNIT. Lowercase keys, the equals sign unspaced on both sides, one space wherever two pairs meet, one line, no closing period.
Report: value=366.09 unit=ft³
